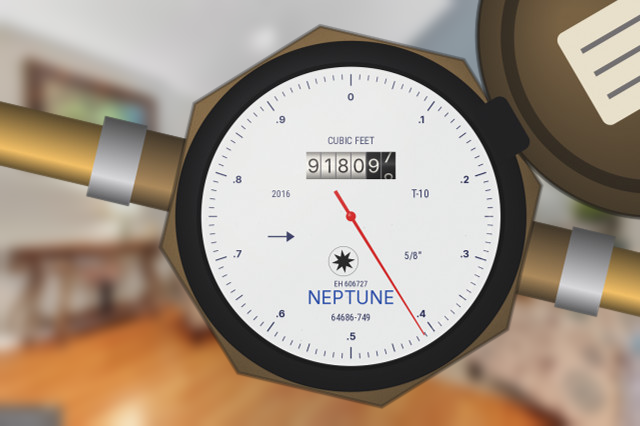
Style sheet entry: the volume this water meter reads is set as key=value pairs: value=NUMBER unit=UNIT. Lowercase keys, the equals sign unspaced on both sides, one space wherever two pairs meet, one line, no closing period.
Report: value=918097.41 unit=ft³
